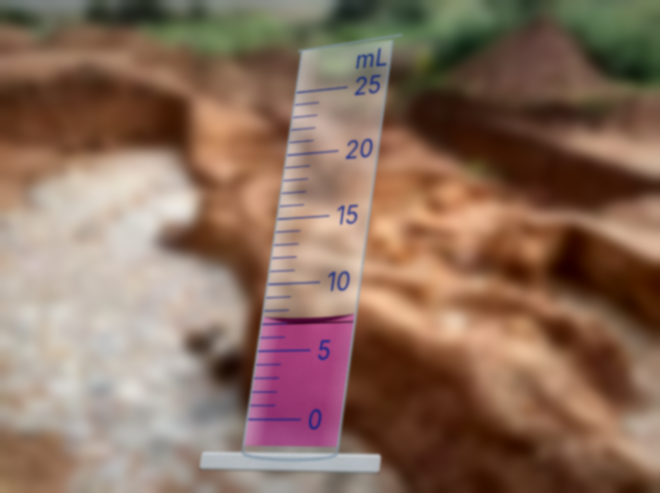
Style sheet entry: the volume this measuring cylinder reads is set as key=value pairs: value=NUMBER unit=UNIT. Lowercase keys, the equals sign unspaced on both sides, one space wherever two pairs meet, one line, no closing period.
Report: value=7 unit=mL
